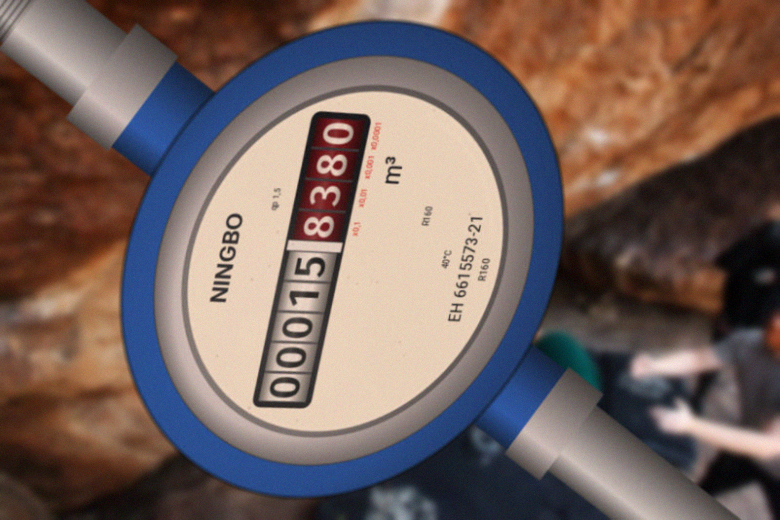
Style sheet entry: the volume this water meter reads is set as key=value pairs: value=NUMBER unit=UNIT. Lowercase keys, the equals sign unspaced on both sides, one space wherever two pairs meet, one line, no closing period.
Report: value=15.8380 unit=m³
